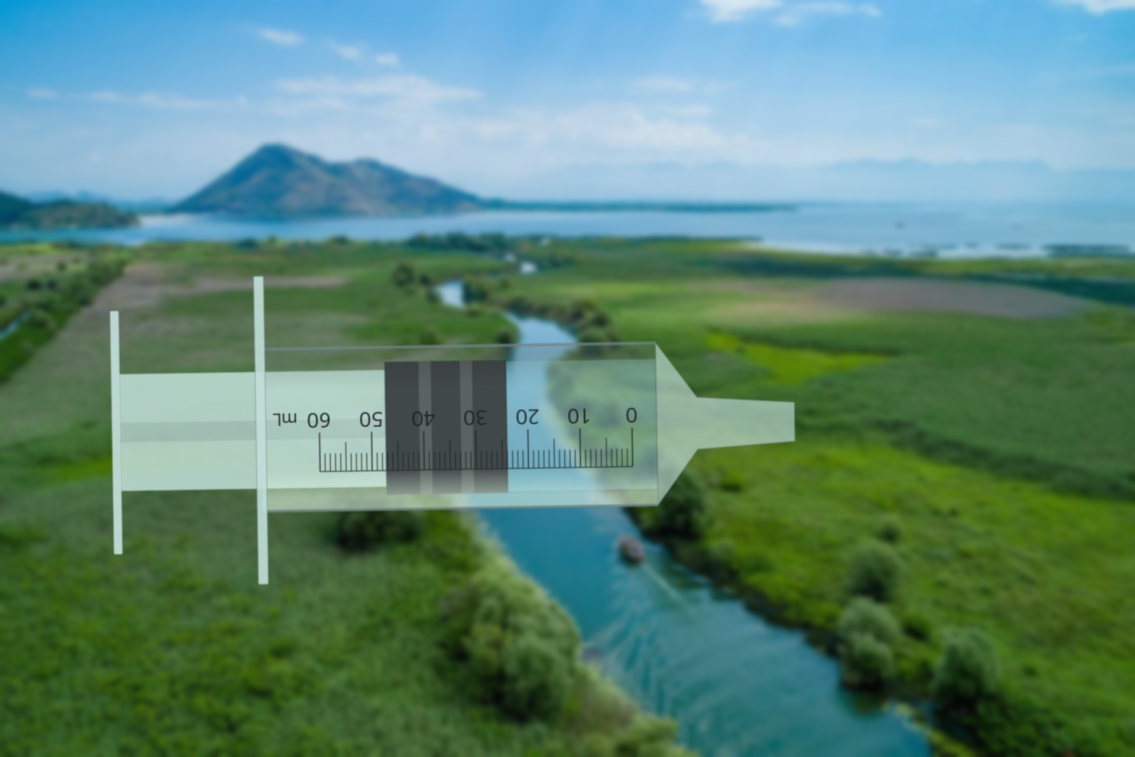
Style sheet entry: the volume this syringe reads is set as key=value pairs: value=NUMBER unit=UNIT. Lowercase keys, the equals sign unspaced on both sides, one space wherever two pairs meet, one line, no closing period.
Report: value=24 unit=mL
